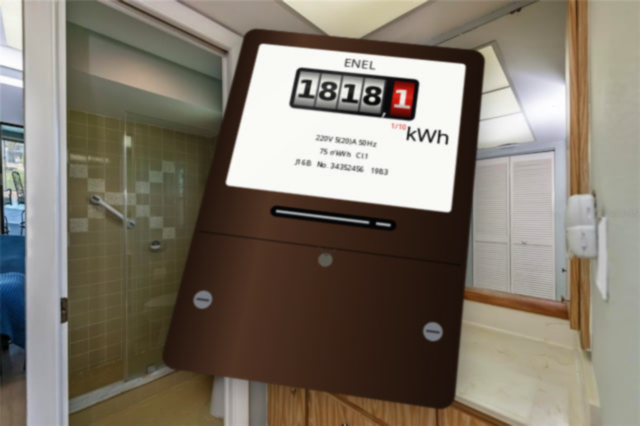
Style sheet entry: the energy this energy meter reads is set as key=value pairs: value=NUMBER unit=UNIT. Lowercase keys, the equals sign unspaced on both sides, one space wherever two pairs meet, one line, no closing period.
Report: value=1818.1 unit=kWh
